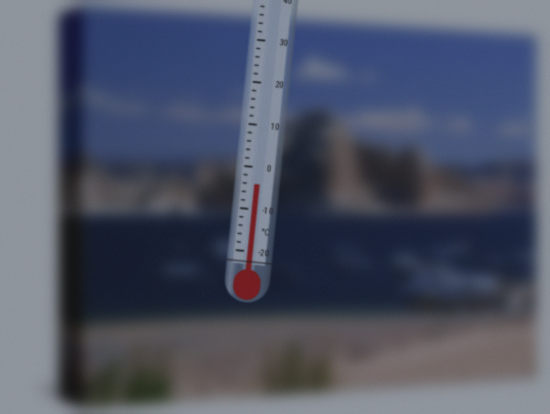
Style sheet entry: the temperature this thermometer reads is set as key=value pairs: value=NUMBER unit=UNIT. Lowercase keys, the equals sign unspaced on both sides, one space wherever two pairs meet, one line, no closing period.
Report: value=-4 unit=°C
